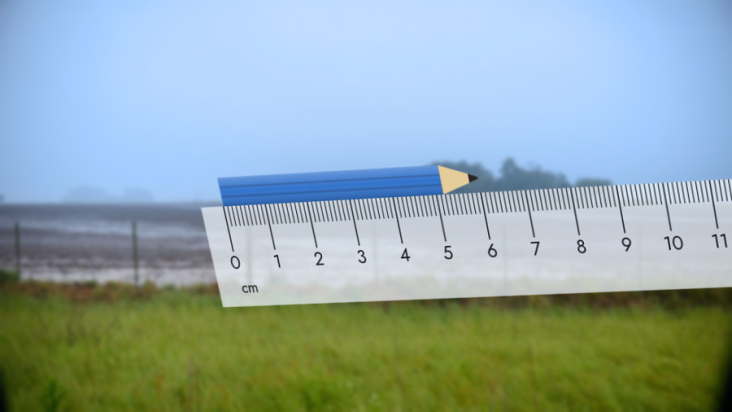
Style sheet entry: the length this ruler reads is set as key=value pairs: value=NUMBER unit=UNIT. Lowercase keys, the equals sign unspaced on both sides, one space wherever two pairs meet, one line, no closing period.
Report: value=6 unit=cm
